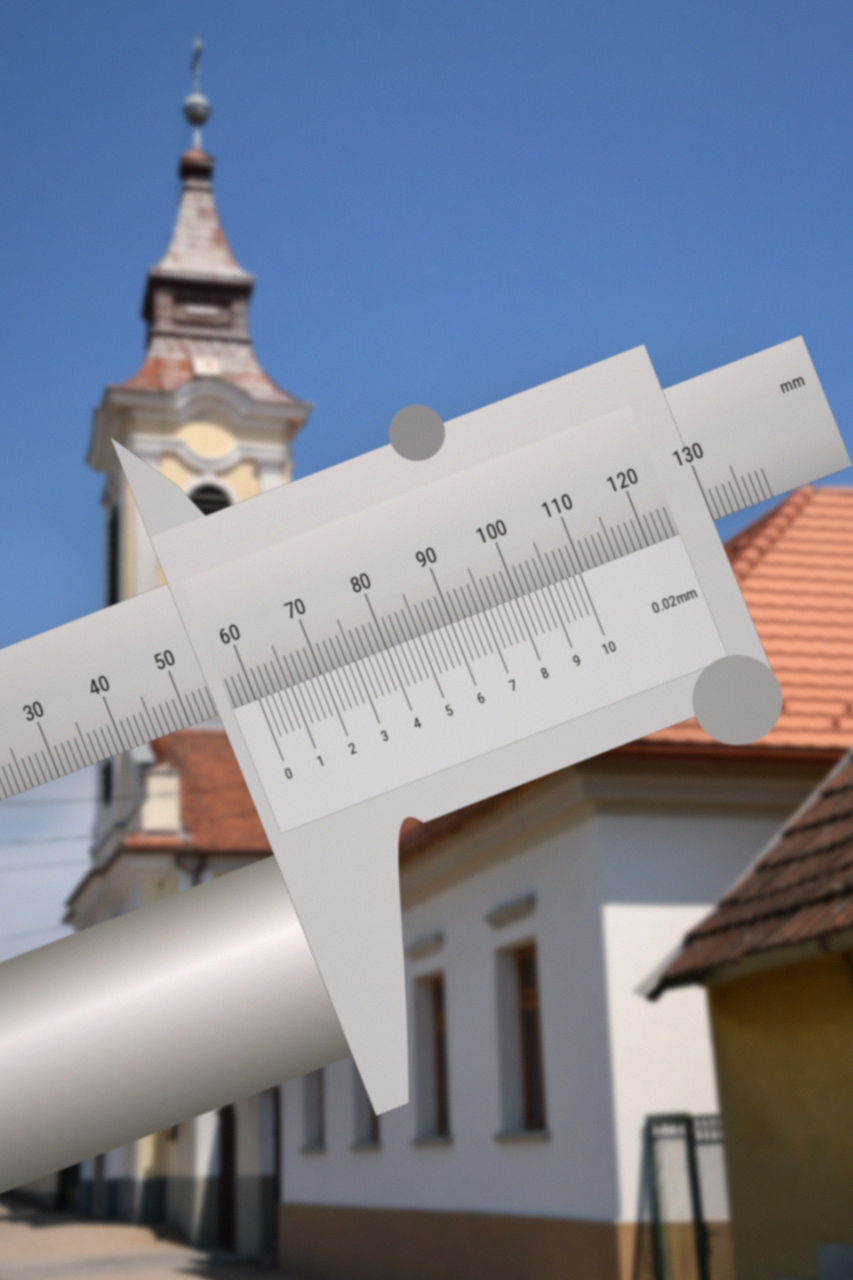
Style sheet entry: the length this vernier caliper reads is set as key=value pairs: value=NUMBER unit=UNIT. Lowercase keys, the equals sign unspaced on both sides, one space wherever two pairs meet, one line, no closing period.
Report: value=60.5 unit=mm
